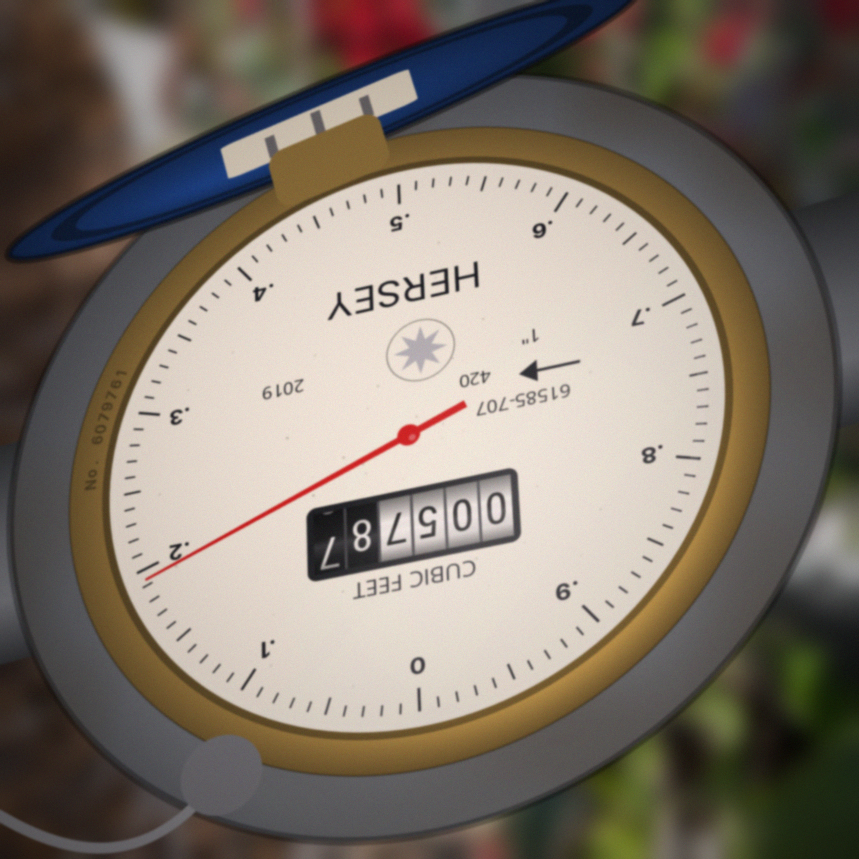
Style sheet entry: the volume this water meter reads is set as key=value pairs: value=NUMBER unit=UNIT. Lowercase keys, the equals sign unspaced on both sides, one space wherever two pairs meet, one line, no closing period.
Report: value=5787.19 unit=ft³
